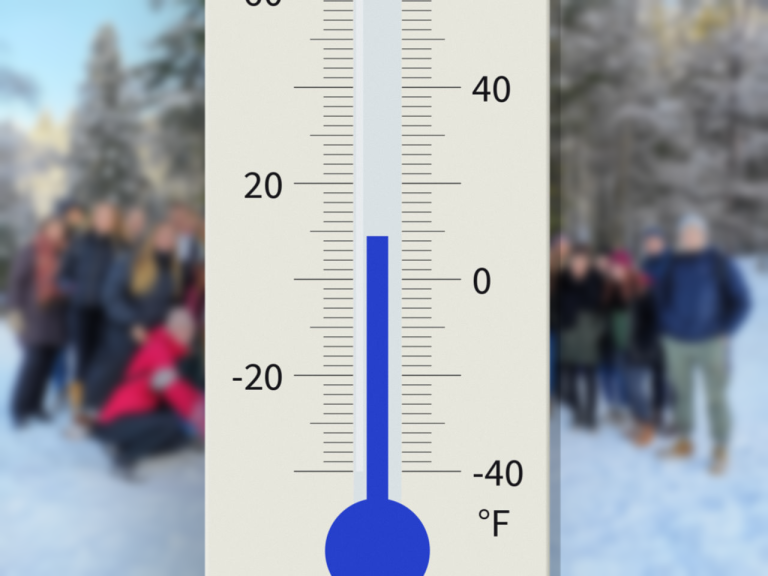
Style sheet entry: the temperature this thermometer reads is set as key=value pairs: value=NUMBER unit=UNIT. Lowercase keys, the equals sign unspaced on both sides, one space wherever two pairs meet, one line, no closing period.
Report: value=9 unit=°F
